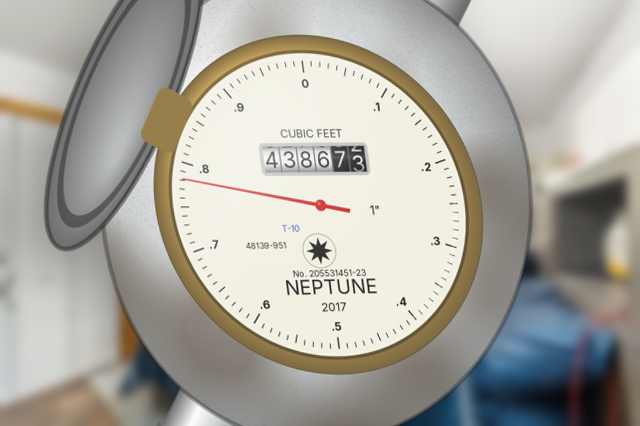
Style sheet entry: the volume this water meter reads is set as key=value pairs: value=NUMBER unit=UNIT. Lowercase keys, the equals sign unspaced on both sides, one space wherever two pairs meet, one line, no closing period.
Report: value=438672.78 unit=ft³
